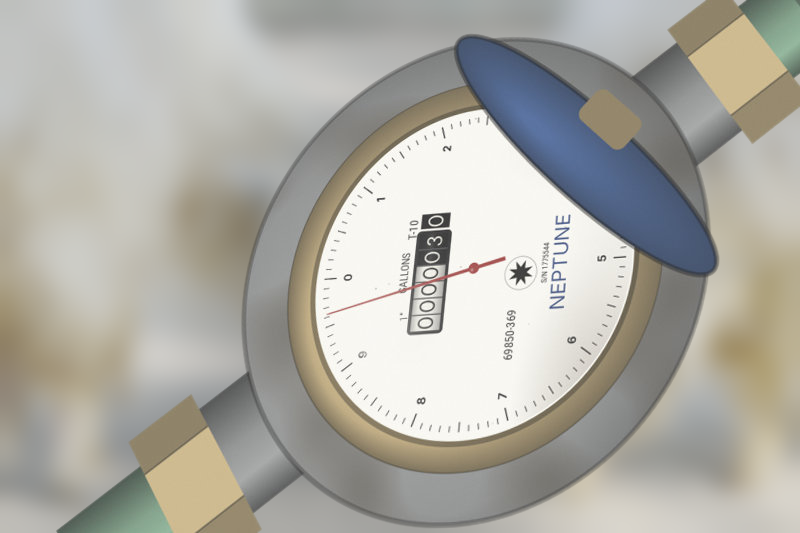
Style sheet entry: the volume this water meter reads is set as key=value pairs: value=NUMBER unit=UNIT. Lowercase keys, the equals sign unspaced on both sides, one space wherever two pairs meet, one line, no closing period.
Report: value=29.6 unit=gal
